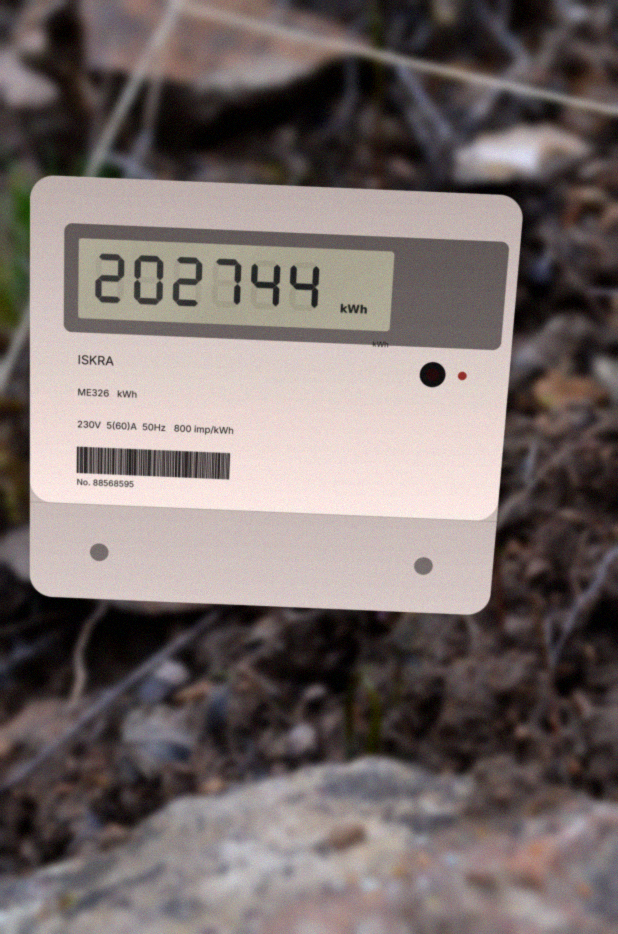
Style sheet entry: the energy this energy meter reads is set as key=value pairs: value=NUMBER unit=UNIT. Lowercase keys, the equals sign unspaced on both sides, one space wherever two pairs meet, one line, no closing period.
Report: value=202744 unit=kWh
